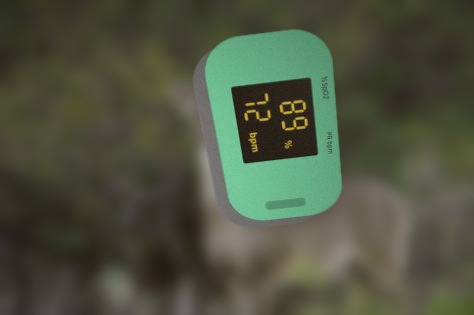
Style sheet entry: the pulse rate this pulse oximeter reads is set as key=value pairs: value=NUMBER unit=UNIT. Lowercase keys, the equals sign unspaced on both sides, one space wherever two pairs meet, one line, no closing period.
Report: value=72 unit=bpm
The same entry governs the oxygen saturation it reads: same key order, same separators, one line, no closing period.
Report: value=89 unit=%
